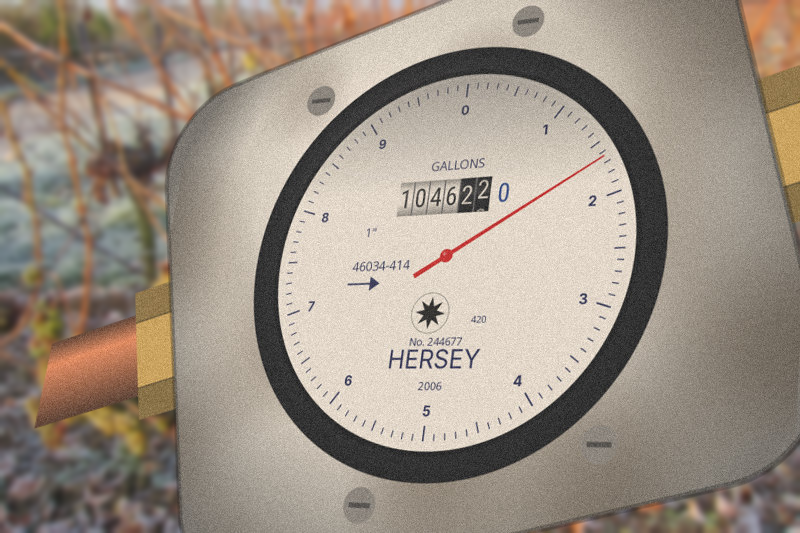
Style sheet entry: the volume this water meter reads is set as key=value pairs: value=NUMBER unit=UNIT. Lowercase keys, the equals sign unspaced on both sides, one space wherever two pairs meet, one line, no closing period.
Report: value=1046221.6 unit=gal
